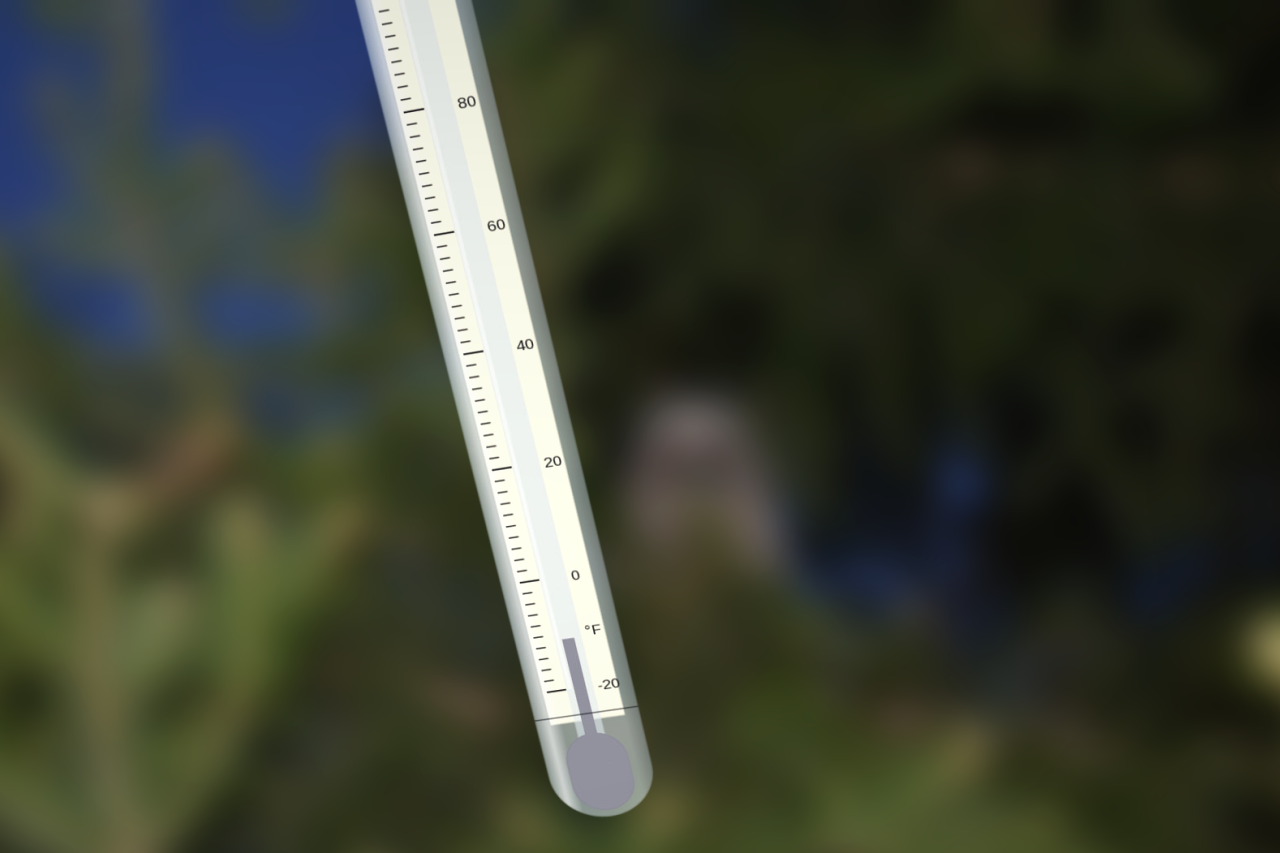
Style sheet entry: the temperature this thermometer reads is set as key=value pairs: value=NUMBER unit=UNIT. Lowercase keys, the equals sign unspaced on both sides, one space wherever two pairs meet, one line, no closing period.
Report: value=-11 unit=°F
